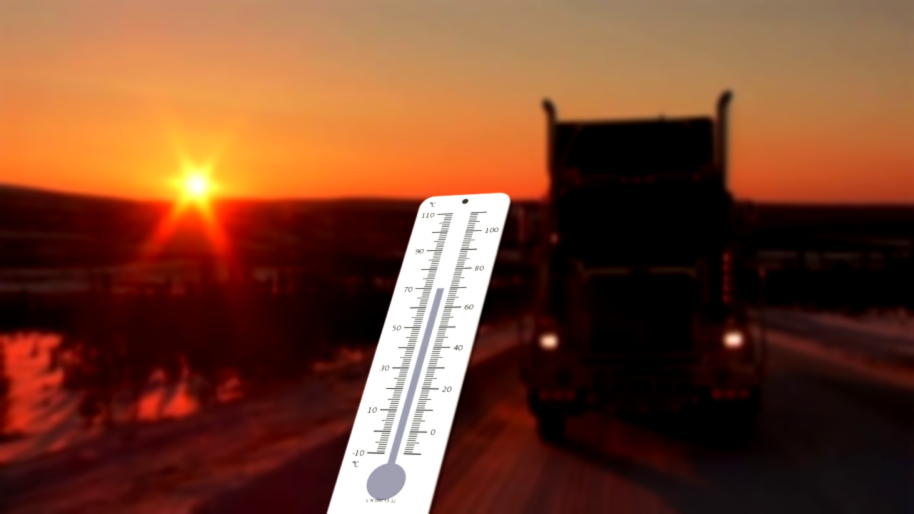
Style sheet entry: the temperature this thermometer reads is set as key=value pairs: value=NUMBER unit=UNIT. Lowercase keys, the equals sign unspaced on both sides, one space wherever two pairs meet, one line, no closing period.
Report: value=70 unit=°C
